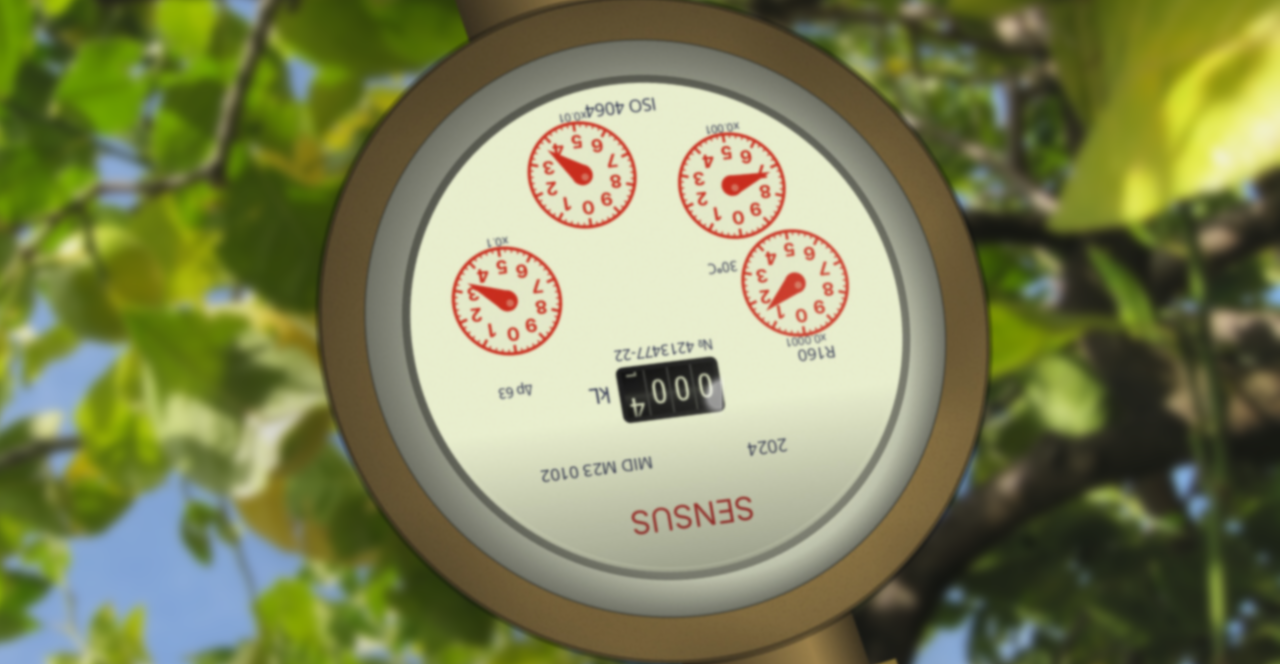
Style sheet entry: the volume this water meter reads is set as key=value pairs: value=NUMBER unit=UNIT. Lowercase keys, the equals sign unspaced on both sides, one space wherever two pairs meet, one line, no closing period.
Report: value=4.3371 unit=kL
